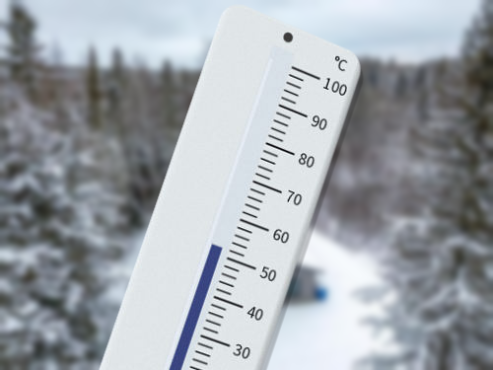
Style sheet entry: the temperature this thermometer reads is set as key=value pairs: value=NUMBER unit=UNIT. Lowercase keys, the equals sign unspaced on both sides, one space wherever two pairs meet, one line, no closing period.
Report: value=52 unit=°C
